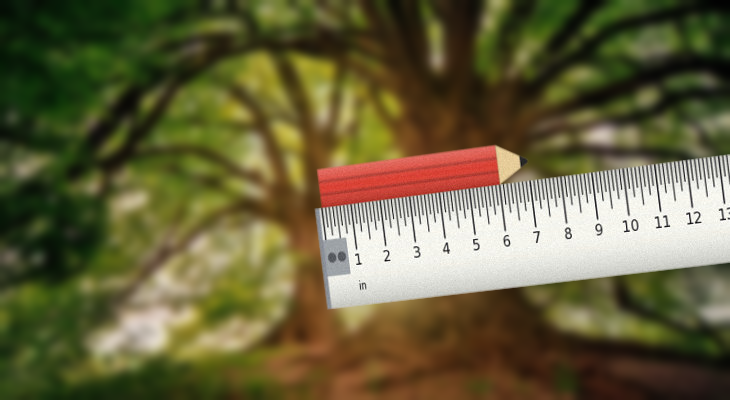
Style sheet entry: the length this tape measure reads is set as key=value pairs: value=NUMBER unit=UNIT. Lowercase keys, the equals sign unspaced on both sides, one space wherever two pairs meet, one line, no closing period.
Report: value=7 unit=in
